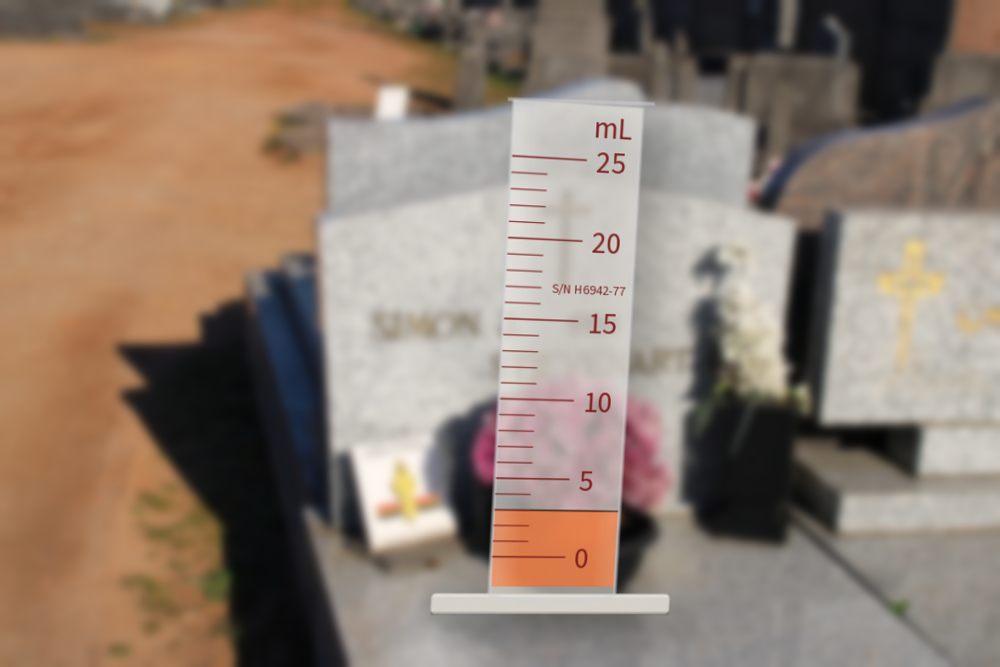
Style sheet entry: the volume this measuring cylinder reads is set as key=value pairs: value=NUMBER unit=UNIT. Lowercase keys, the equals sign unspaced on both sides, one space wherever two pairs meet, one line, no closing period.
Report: value=3 unit=mL
